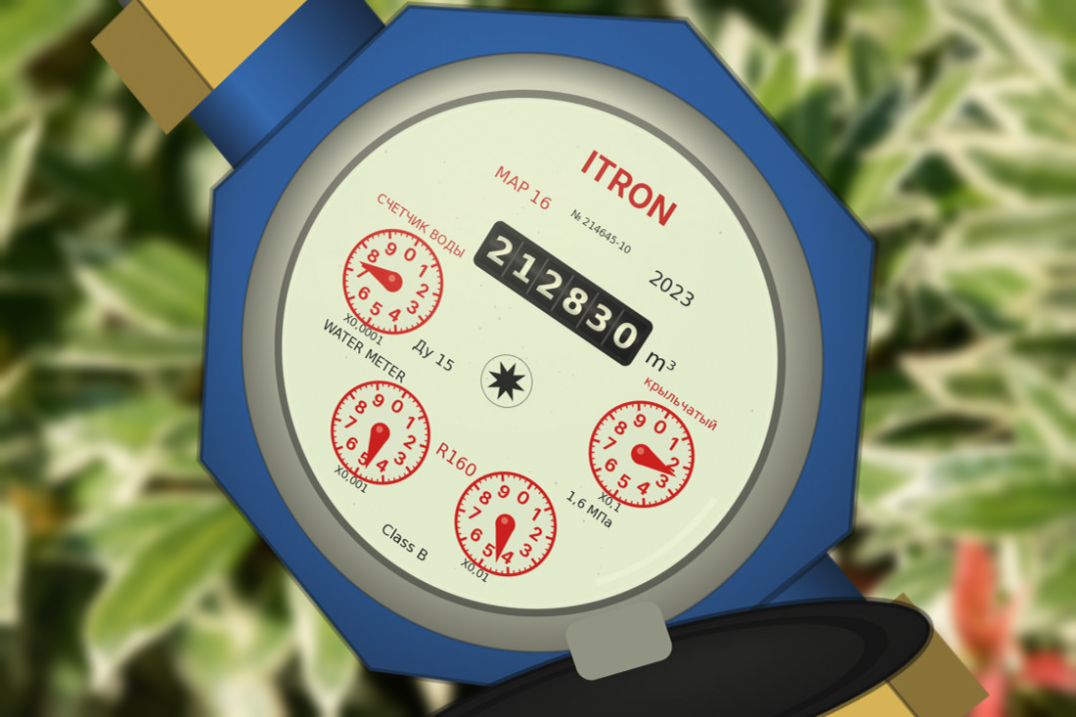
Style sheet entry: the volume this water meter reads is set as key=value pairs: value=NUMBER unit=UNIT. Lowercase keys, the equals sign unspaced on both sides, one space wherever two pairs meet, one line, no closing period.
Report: value=212830.2447 unit=m³
